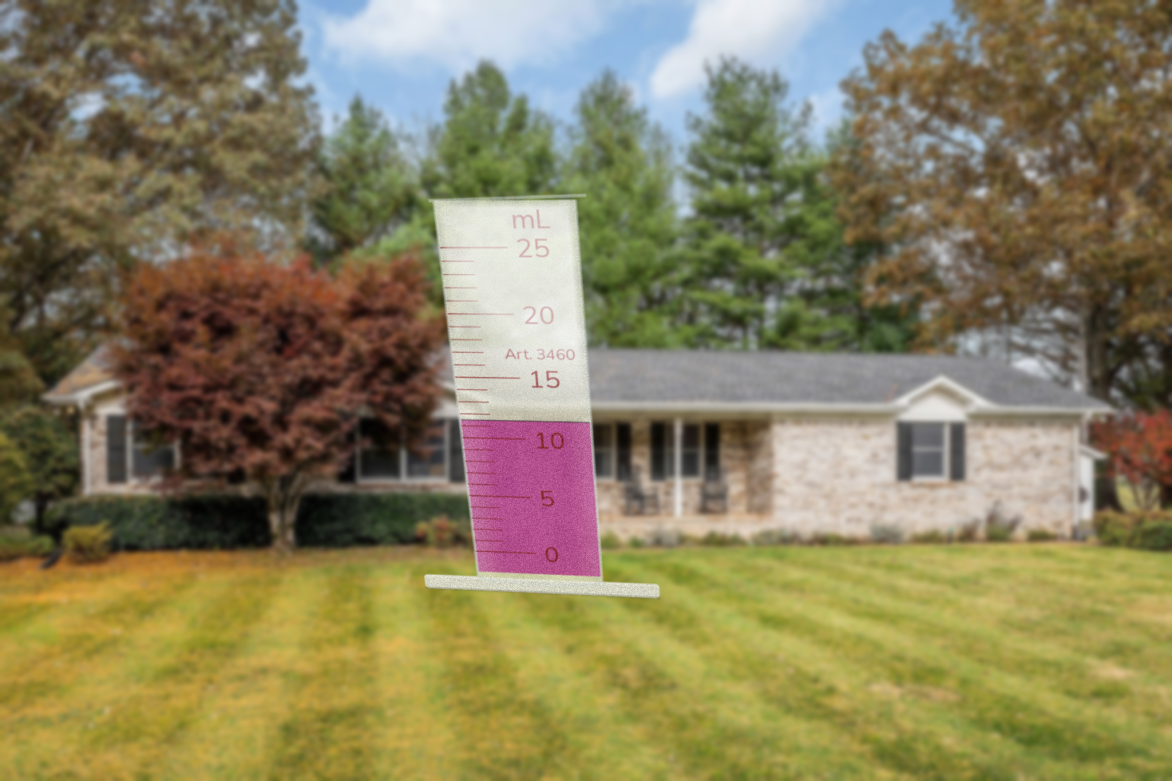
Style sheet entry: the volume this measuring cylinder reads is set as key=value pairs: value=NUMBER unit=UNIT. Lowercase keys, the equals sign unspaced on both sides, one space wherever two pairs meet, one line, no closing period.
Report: value=11.5 unit=mL
